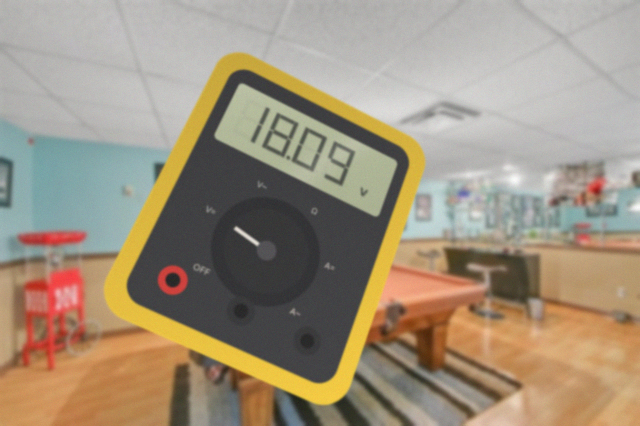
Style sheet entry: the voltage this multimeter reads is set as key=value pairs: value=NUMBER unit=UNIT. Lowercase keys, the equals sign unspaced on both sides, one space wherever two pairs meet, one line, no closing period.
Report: value=18.09 unit=V
